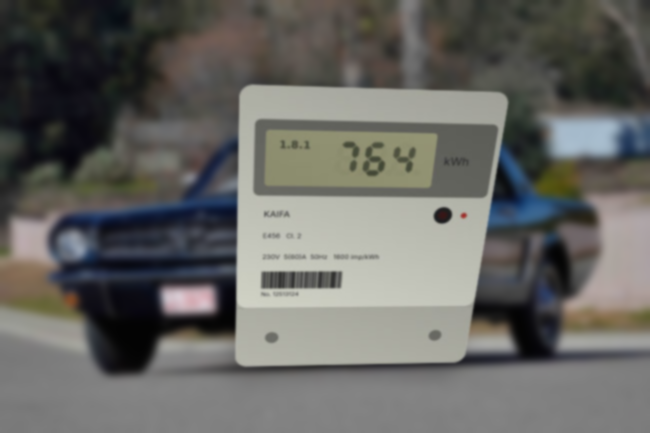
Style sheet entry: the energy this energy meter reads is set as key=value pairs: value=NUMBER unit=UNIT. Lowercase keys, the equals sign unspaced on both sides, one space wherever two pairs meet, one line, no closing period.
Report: value=764 unit=kWh
